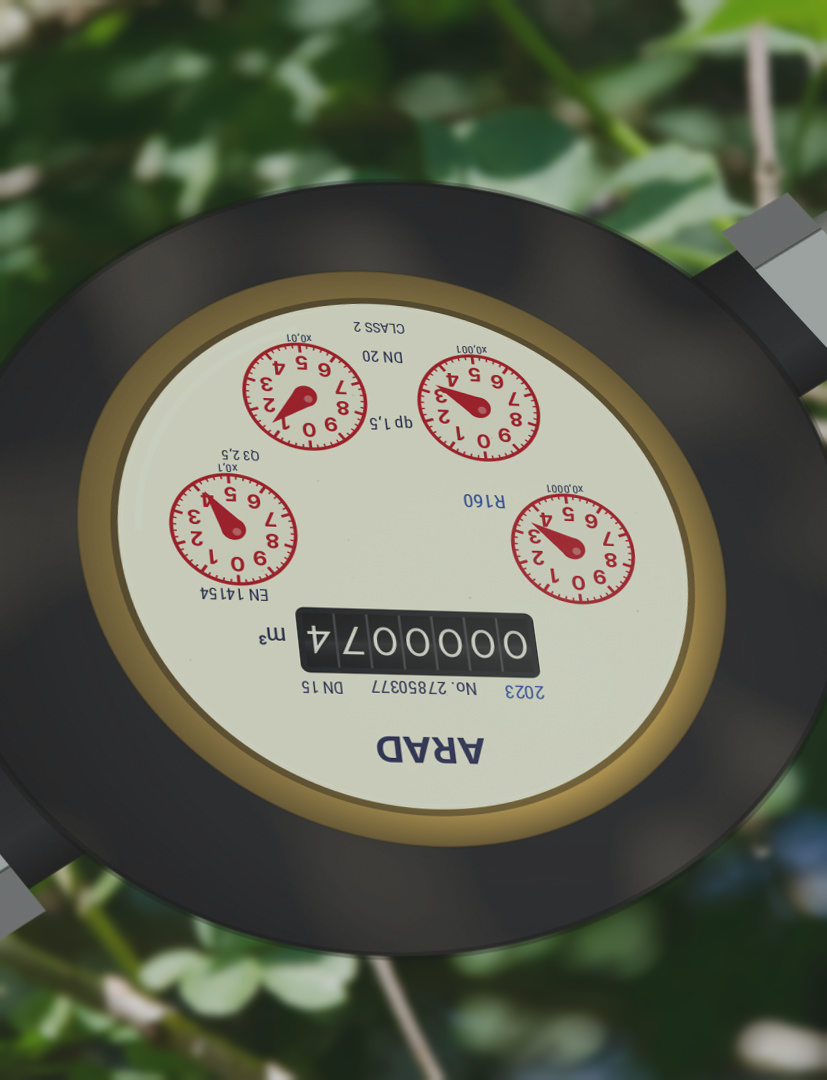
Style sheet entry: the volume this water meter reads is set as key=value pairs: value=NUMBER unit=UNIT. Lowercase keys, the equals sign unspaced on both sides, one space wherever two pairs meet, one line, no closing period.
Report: value=74.4133 unit=m³
